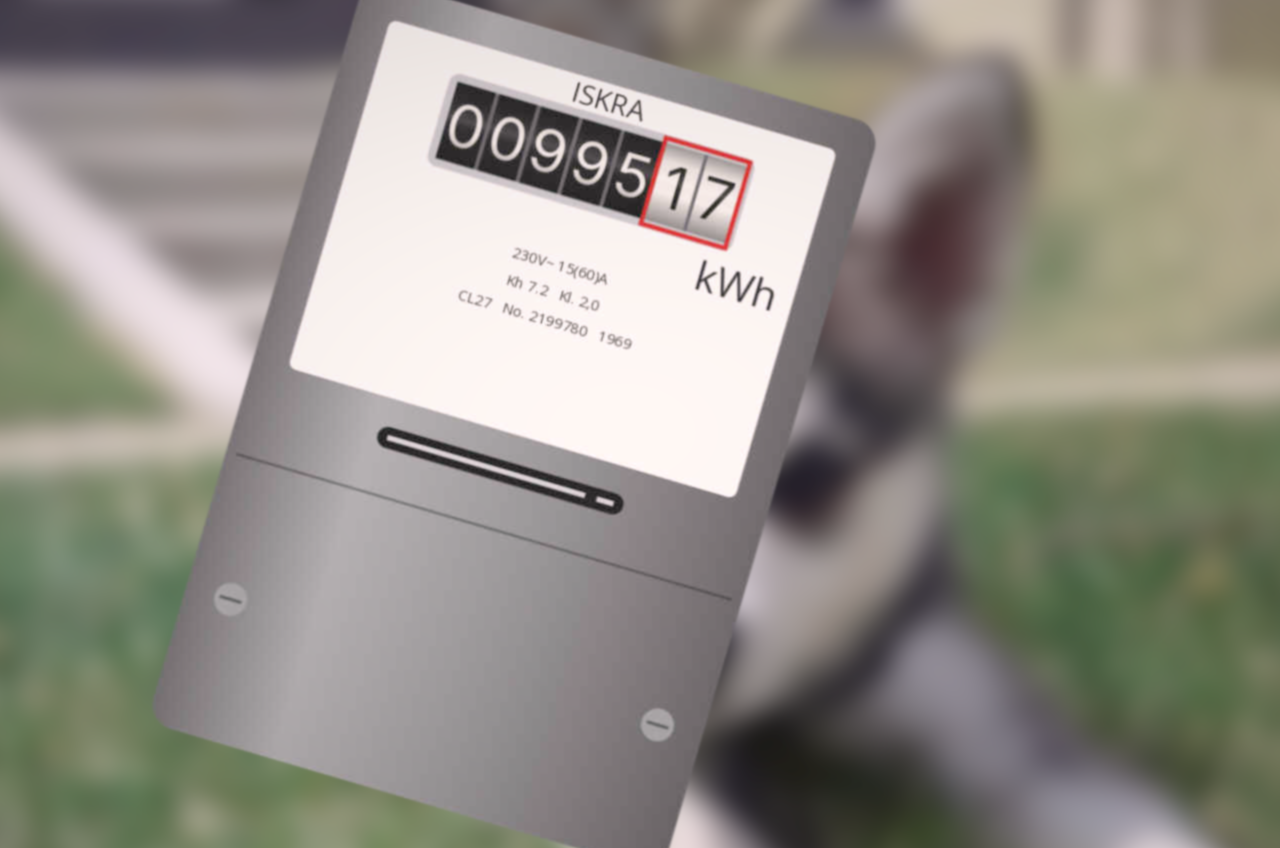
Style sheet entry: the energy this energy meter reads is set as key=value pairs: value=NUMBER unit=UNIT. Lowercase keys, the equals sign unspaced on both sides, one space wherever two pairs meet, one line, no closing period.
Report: value=995.17 unit=kWh
